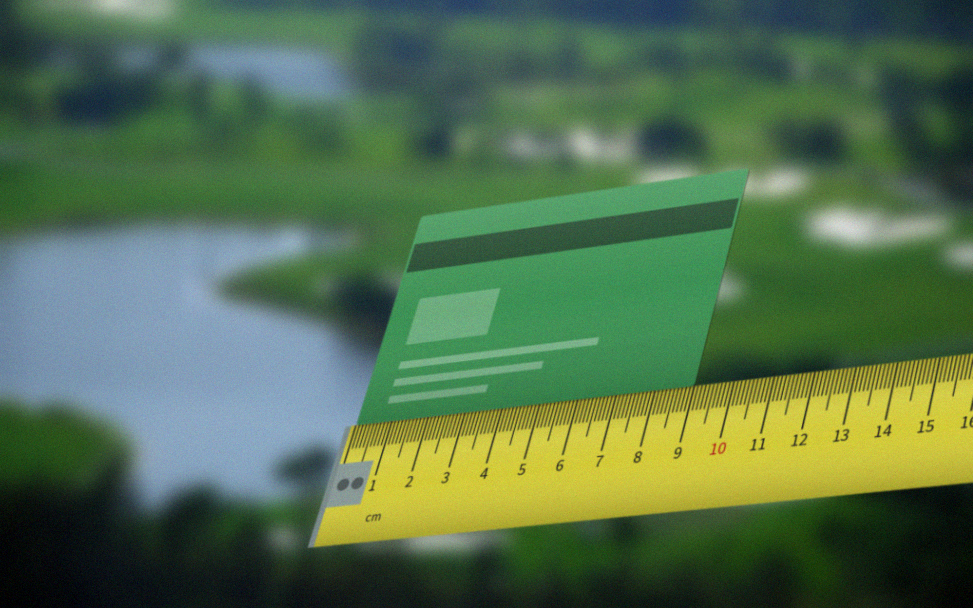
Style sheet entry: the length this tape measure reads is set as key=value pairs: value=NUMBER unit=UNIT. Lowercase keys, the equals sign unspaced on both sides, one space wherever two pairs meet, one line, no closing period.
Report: value=9 unit=cm
